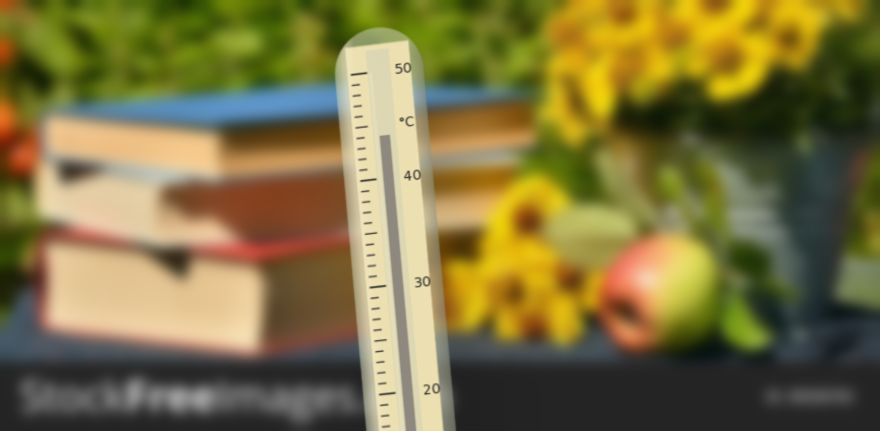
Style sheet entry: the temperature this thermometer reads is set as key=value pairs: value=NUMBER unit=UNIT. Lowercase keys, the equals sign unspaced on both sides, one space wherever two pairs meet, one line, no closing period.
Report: value=44 unit=°C
